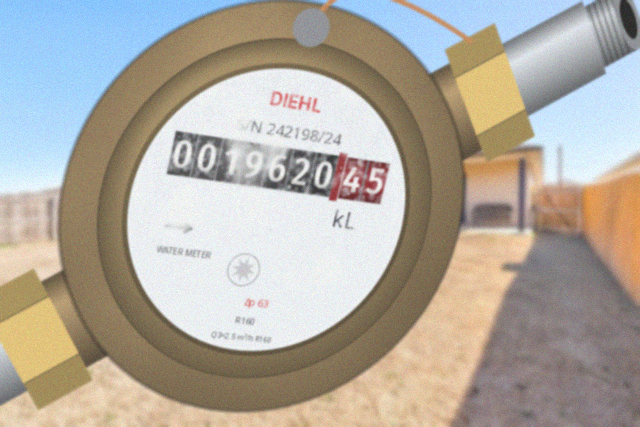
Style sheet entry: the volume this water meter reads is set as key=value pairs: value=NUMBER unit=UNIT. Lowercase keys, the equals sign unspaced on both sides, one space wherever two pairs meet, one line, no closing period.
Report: value=19620.45 unit=kL
